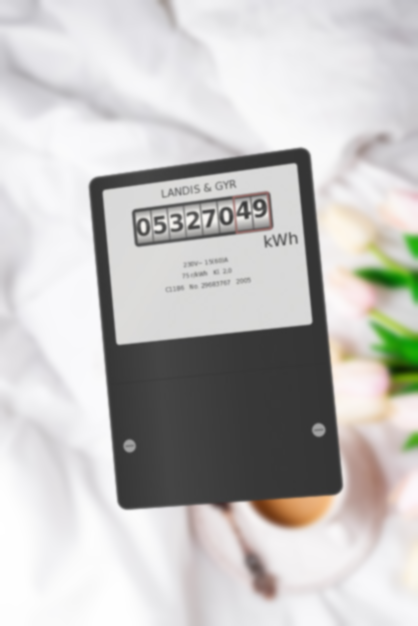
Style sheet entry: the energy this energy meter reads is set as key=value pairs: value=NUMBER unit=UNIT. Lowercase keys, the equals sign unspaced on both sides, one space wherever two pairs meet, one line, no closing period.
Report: value=53270.49 unit=kWh
